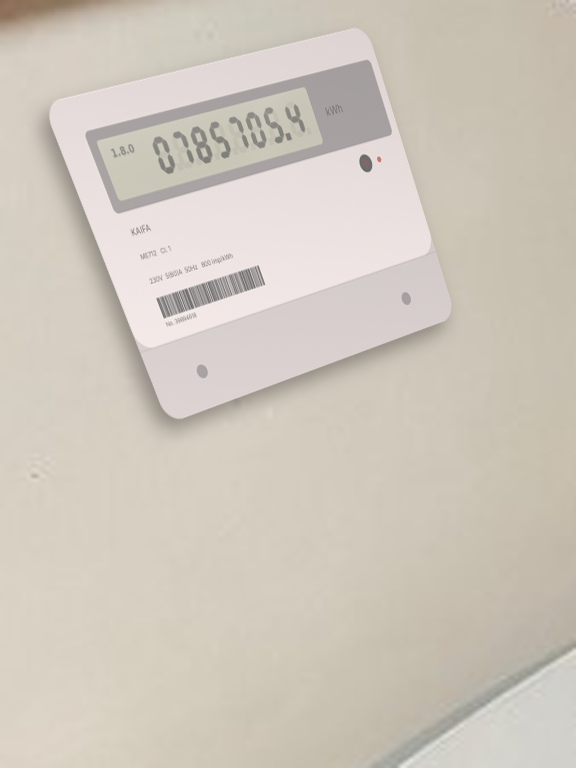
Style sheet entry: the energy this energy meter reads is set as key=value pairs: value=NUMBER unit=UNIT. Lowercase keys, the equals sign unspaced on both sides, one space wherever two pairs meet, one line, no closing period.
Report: value=785705.4 unit=kWh
